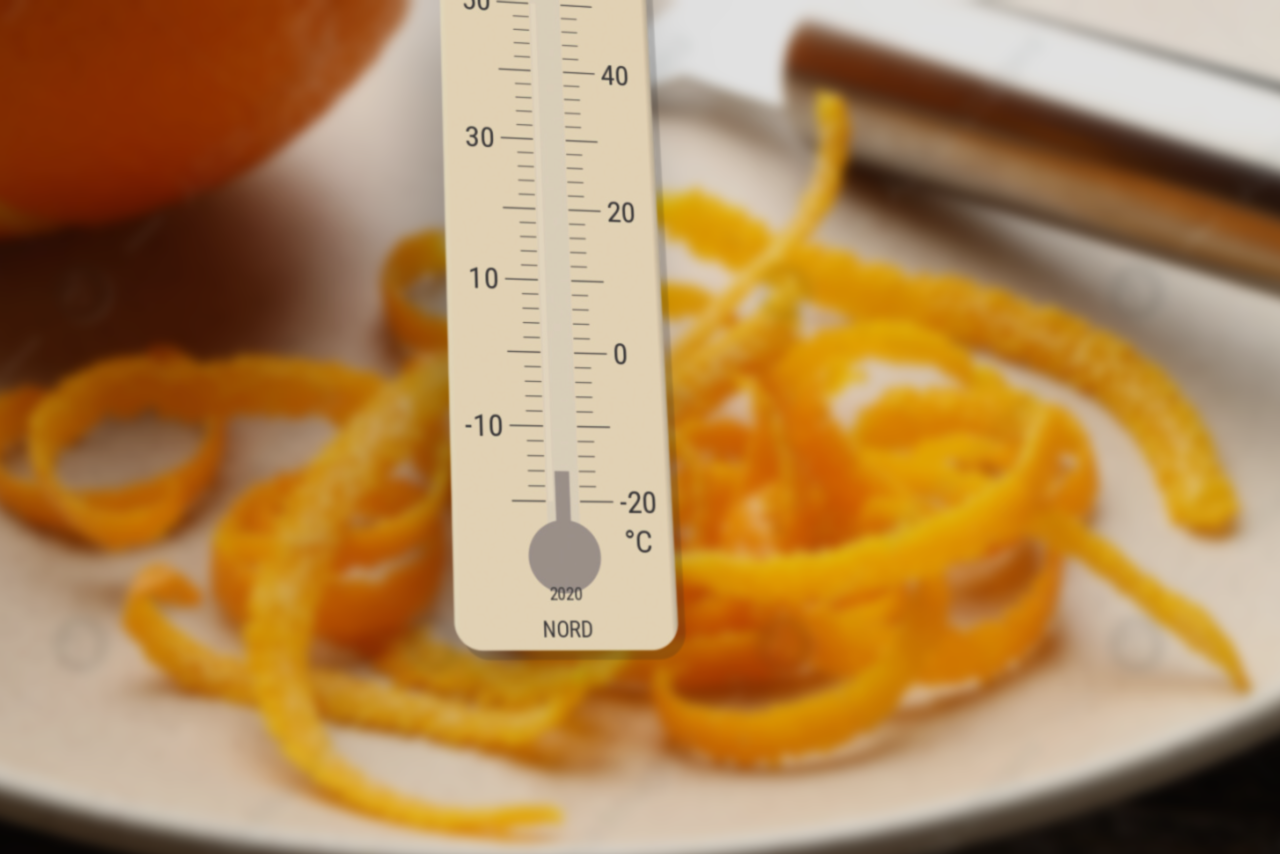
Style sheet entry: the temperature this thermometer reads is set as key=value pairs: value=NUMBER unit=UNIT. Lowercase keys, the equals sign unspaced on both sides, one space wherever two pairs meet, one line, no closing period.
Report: value=-16 unit=°C
